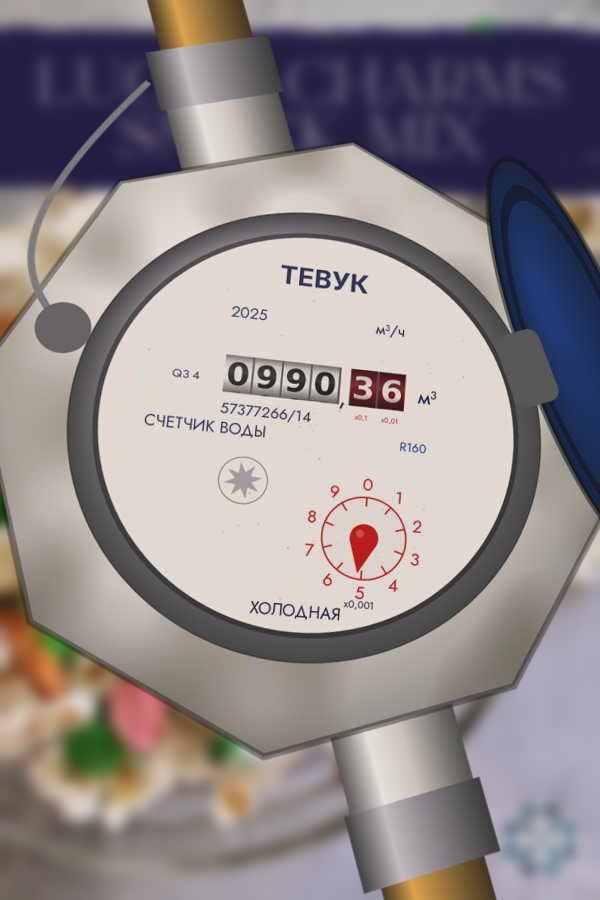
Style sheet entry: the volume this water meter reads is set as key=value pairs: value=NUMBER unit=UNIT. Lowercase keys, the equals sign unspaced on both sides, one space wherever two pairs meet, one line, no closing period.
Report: value=990.365 unit=m³
